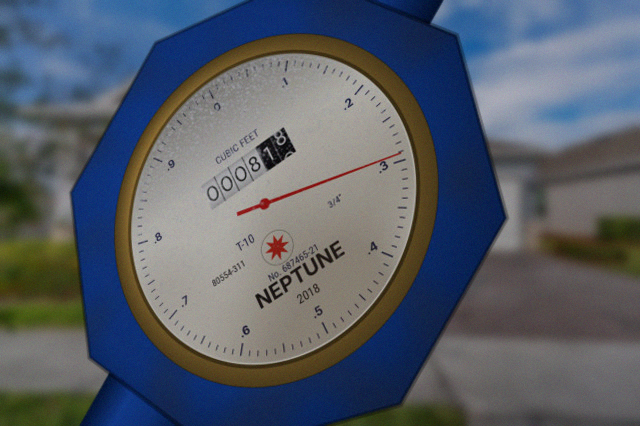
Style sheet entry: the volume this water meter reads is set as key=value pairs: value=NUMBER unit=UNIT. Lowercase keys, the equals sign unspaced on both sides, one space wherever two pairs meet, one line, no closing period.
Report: value=818.29 unit=ft³
